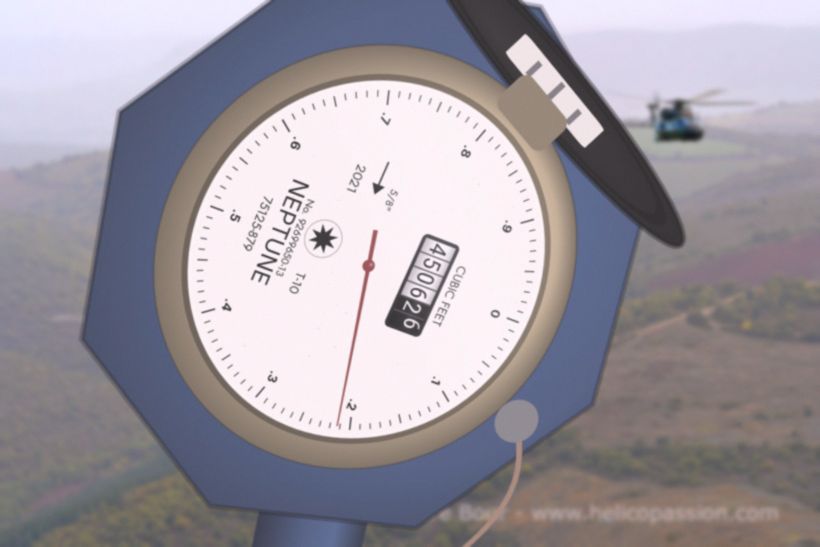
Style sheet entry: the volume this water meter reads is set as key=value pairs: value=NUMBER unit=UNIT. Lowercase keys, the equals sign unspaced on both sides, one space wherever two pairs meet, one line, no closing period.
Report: value=450626.21 unit=ft³
